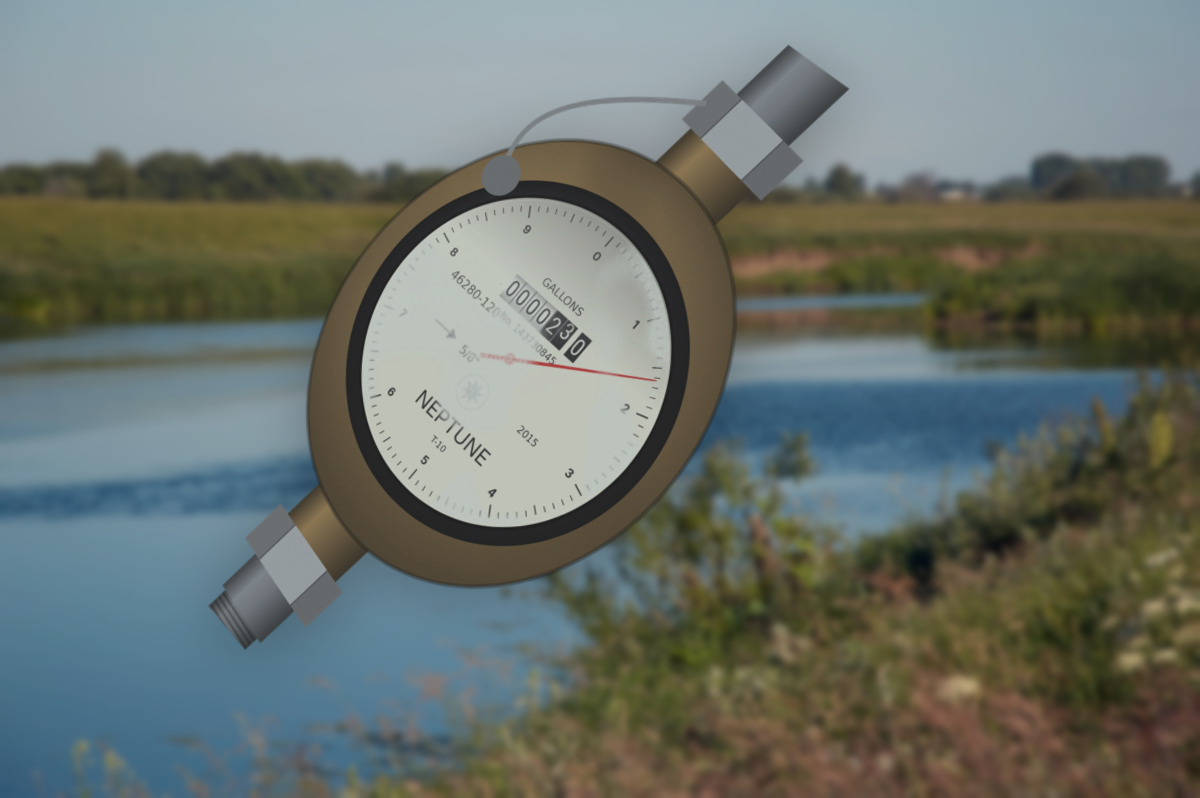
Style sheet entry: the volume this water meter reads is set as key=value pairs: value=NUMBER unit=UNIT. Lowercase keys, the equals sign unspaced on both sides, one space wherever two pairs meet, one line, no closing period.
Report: value=231.6 unit=gal
